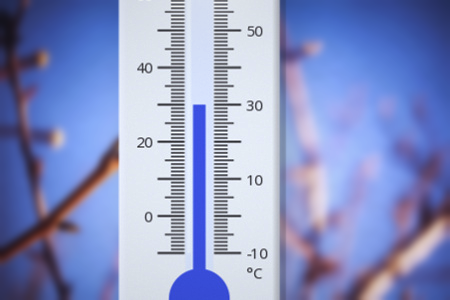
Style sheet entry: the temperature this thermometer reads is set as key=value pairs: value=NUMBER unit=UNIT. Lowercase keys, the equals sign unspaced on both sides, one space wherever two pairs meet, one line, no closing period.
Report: value=30 unit=°C
